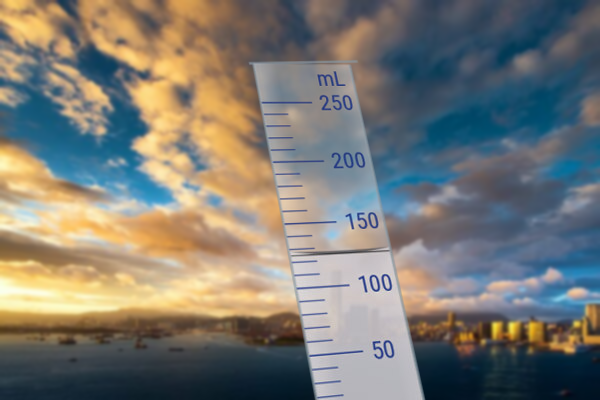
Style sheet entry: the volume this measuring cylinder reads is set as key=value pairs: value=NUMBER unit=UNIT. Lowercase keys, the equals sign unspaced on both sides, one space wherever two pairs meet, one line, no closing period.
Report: value=125 unit=mL
